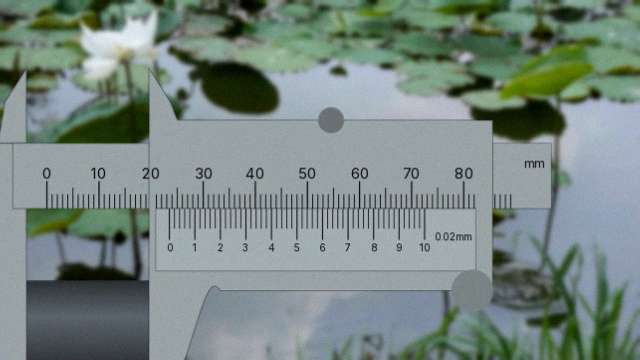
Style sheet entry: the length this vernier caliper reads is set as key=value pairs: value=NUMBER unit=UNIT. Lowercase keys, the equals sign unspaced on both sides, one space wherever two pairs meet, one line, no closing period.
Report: value=23.5 unit=mm
